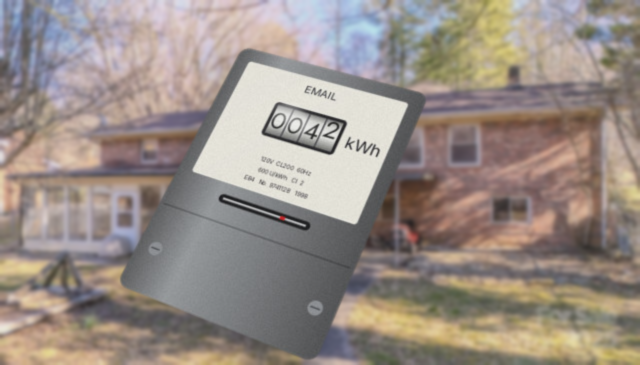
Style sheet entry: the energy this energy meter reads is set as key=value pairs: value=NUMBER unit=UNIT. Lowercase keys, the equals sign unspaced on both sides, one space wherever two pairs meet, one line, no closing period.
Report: value=42 unit=kWh
